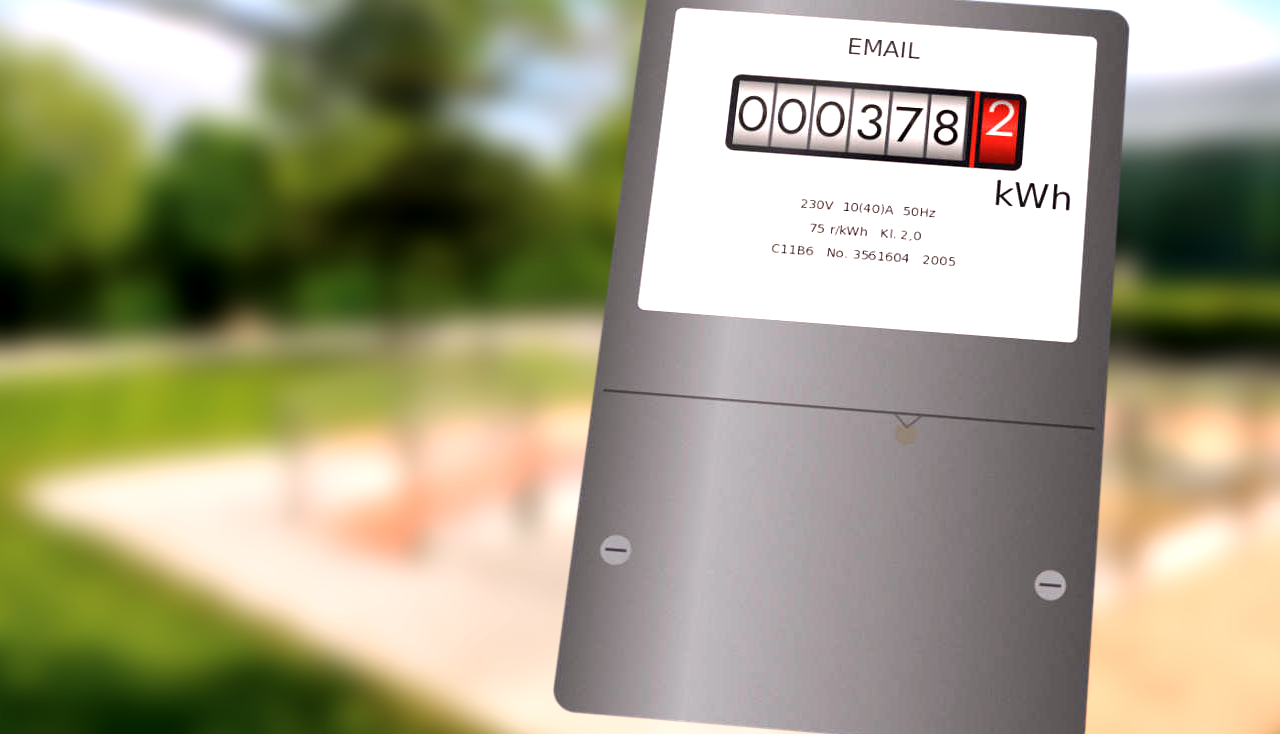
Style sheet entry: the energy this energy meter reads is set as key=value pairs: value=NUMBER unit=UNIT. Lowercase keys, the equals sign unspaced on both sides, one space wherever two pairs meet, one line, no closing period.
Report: value=378.2 unit=kWh
